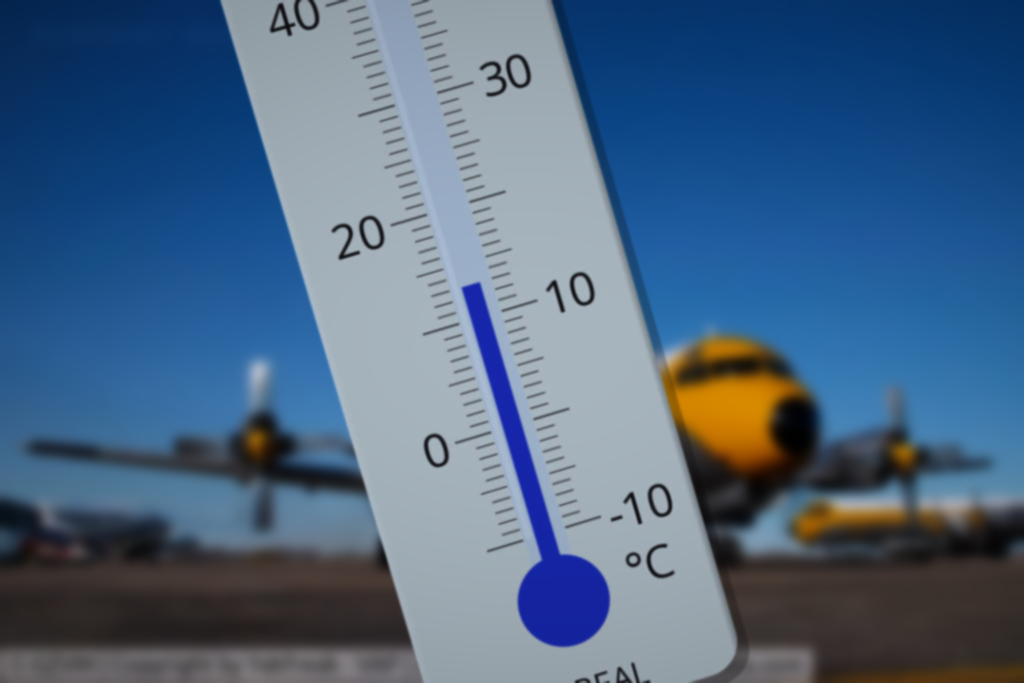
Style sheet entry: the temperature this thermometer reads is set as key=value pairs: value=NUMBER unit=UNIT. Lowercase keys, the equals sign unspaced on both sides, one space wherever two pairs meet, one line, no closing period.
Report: value=13 unit=°C
